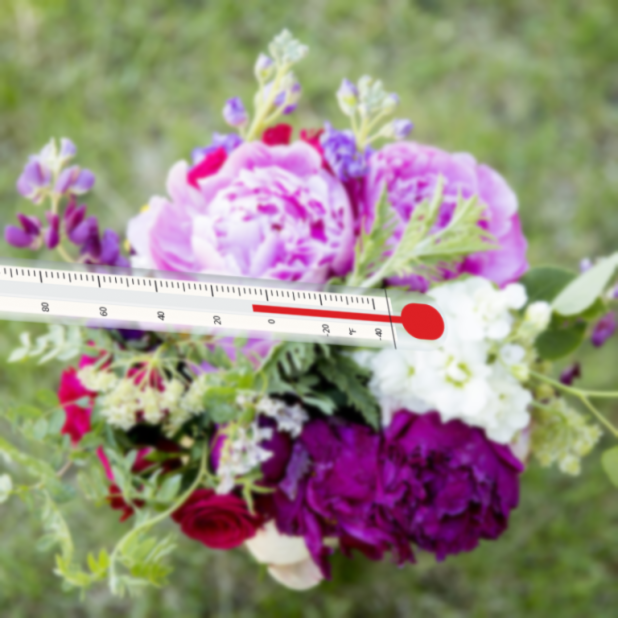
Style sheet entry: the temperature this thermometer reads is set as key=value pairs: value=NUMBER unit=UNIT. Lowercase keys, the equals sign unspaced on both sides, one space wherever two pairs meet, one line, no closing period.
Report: value=6 unit=°F
